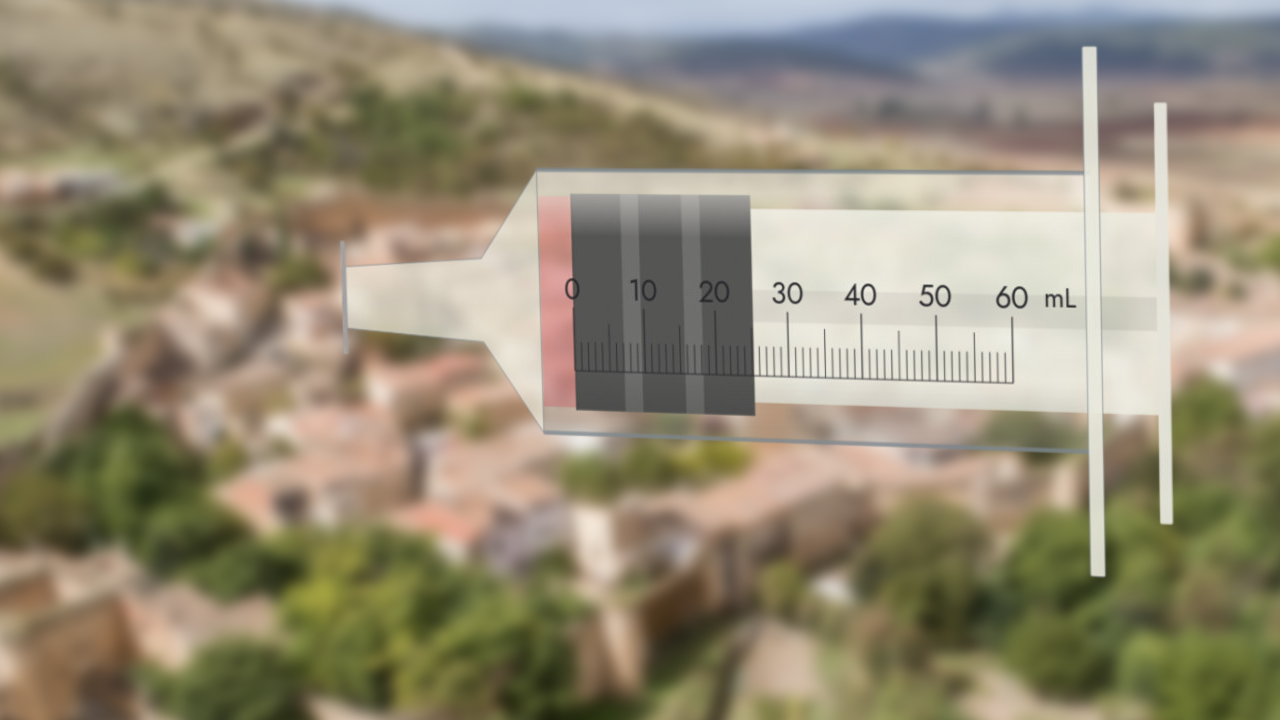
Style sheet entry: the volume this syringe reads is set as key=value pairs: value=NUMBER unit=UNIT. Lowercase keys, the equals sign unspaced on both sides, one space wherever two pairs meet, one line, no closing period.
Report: value=0 unit=mL
